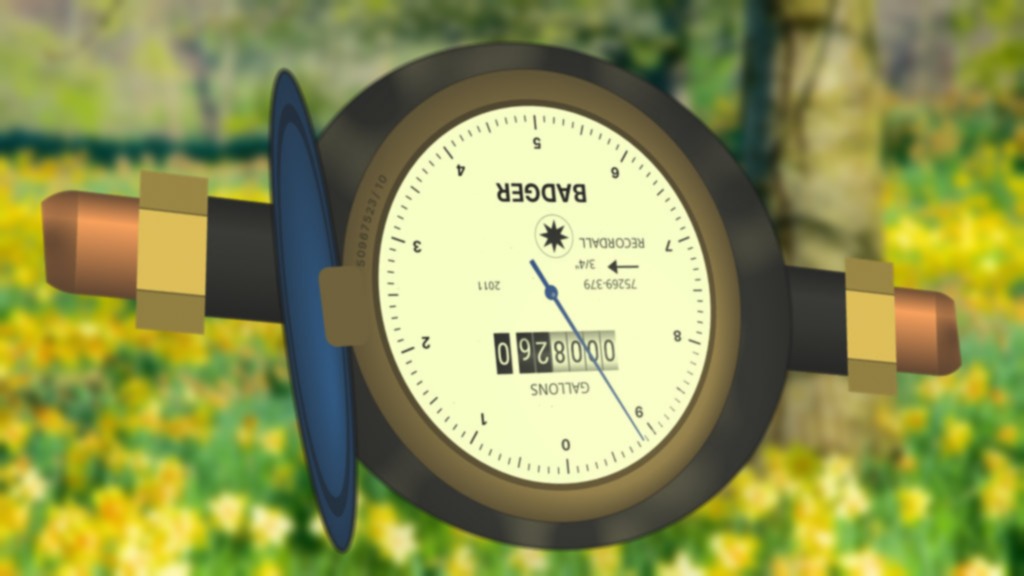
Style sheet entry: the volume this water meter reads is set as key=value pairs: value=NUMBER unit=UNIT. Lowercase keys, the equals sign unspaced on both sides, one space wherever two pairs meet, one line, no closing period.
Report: value=8259.1 unit=gal
